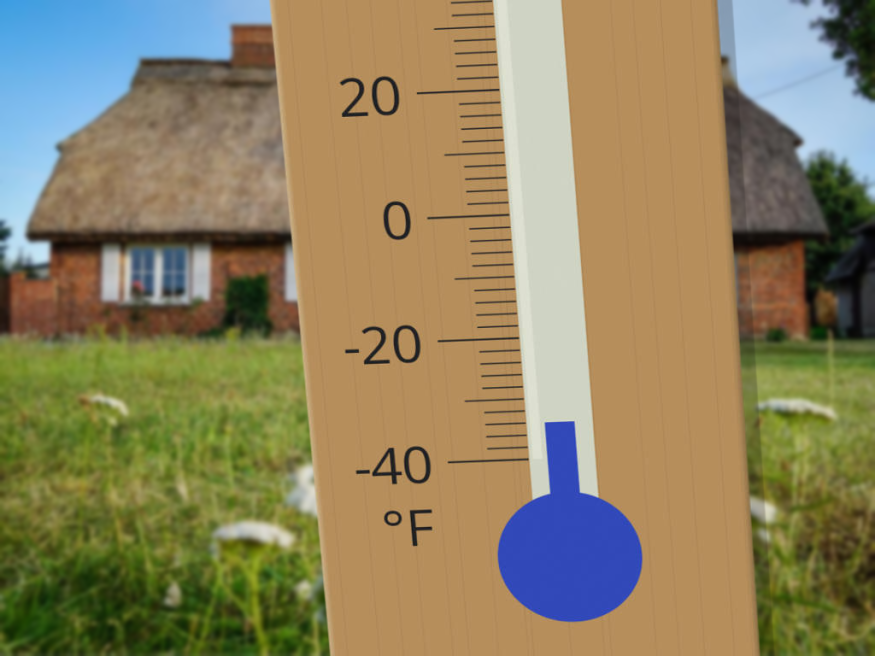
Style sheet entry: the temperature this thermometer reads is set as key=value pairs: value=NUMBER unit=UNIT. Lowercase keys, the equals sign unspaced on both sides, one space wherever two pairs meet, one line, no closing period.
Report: value=-34 unit=°F
